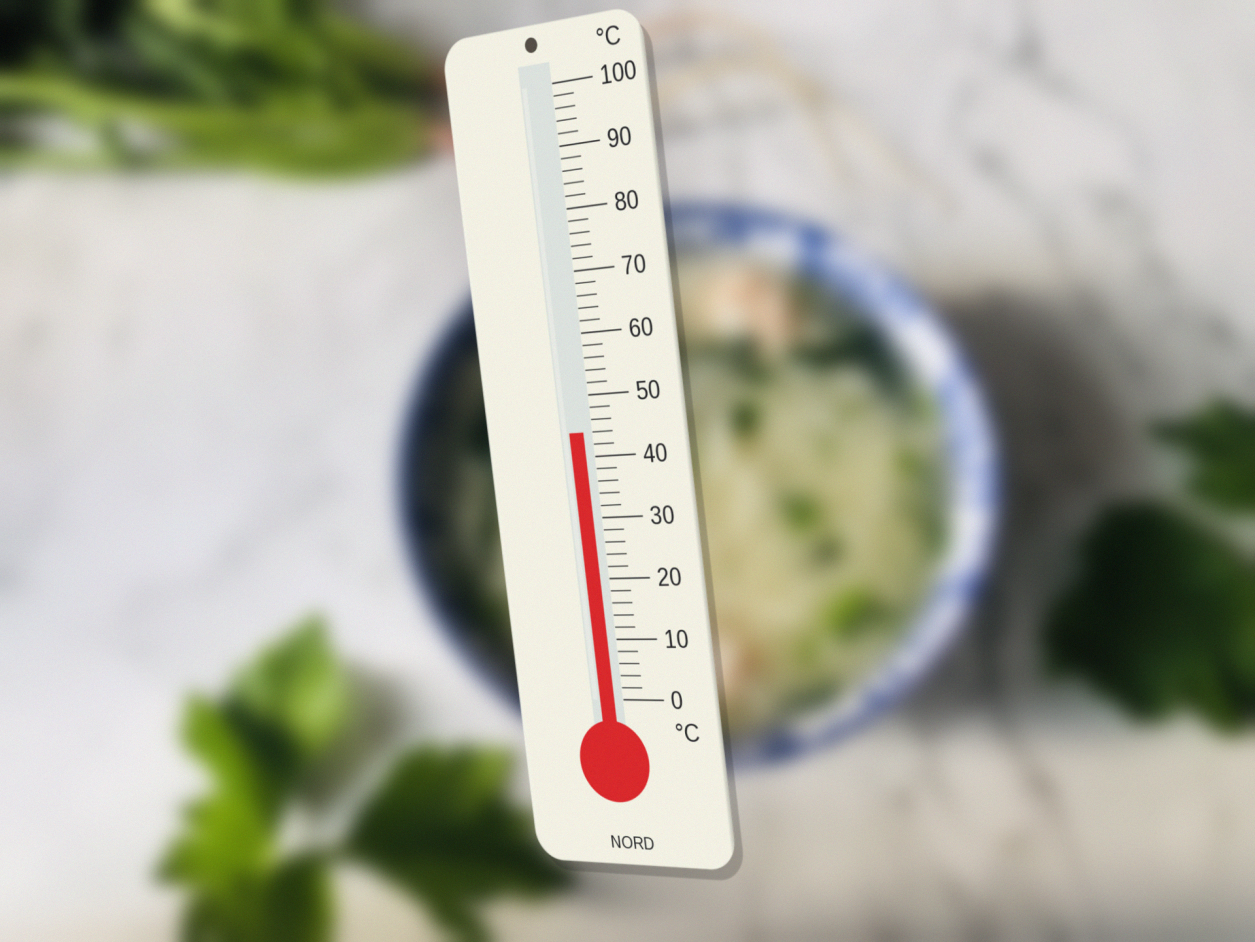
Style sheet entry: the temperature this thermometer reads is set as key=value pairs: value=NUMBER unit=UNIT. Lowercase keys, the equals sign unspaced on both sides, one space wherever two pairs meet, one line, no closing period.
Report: value=44 unit=°C
